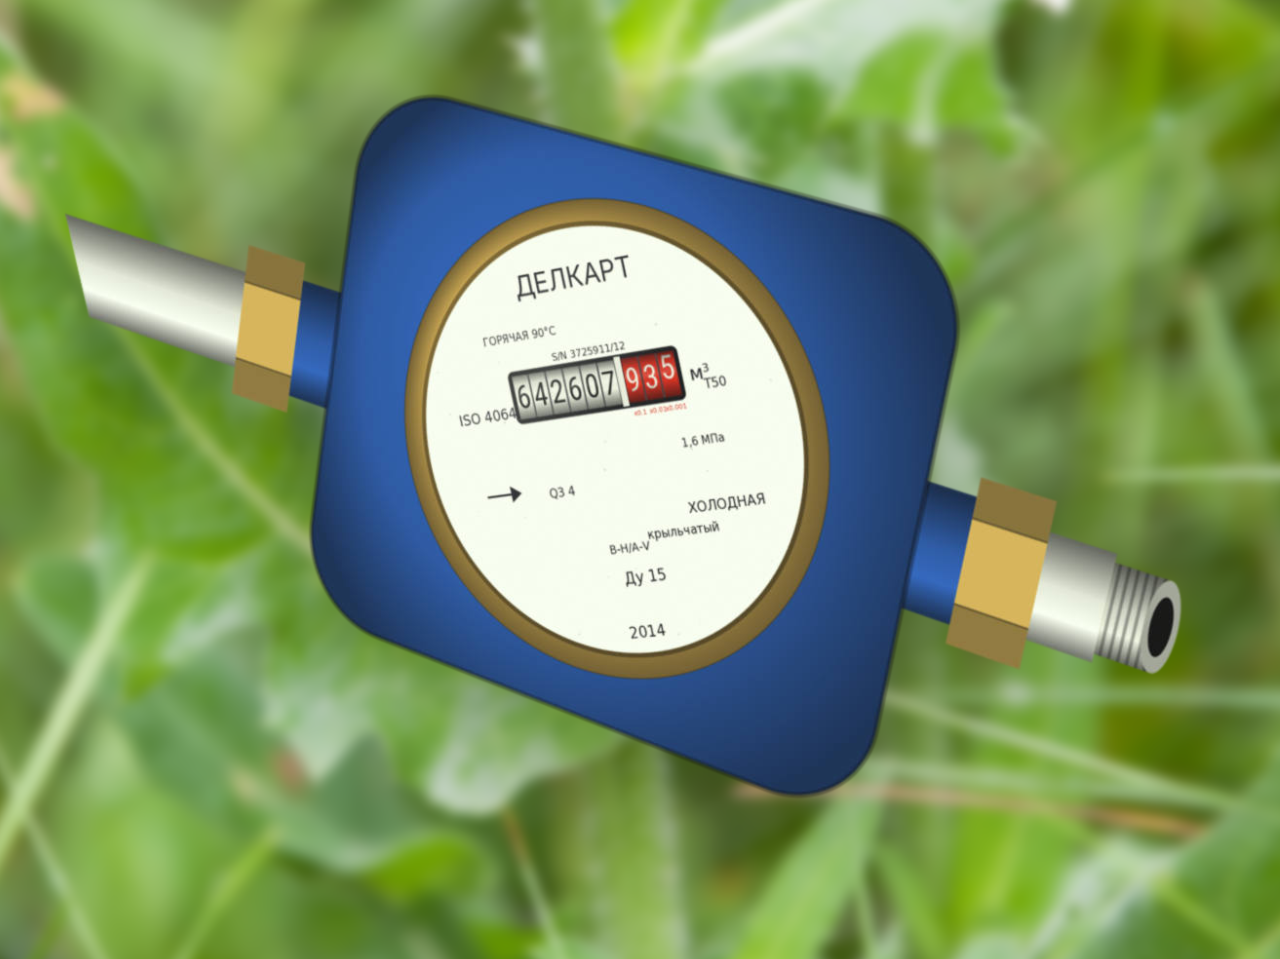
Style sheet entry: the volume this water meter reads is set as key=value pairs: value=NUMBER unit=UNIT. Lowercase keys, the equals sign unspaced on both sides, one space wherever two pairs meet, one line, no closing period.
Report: value=642607.935 unit=m³
